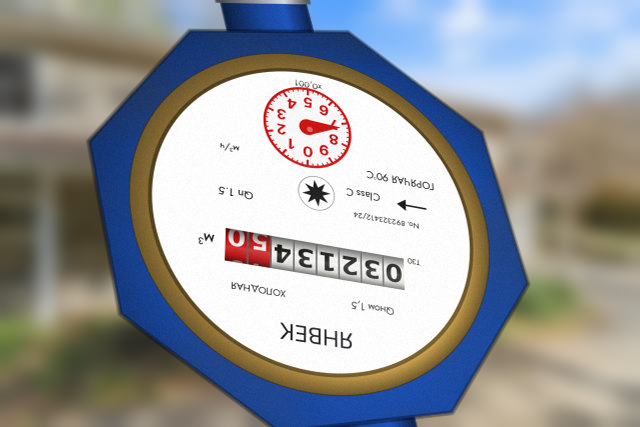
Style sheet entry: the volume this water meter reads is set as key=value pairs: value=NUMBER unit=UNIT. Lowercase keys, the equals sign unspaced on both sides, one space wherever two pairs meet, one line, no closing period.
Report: value=32134.497 unit=m³
